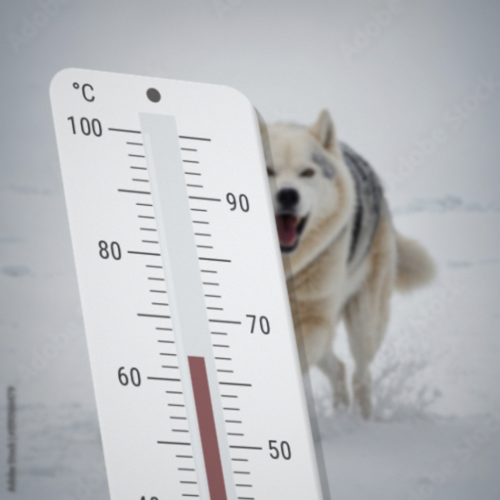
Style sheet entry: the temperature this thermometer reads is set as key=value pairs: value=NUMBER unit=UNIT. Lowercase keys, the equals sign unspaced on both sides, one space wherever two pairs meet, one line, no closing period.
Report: value=64 unit=°C
